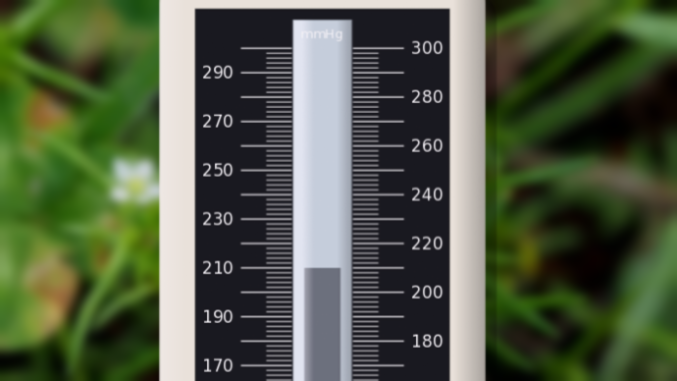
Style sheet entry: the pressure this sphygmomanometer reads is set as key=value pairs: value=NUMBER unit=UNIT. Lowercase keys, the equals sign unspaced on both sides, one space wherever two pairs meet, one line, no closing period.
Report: value=210 unit=mmHg
